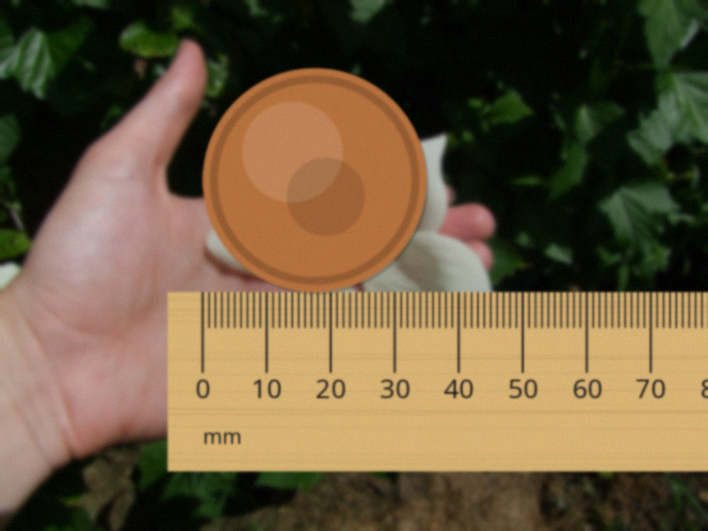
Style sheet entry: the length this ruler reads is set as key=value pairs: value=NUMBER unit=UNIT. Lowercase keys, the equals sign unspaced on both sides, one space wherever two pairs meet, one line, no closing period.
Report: value=35 unit=mm
